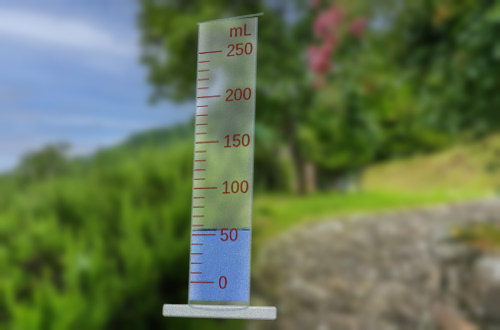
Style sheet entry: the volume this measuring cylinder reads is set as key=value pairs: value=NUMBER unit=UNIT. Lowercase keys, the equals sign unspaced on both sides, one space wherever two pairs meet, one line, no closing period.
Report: value=55 unit=mL
